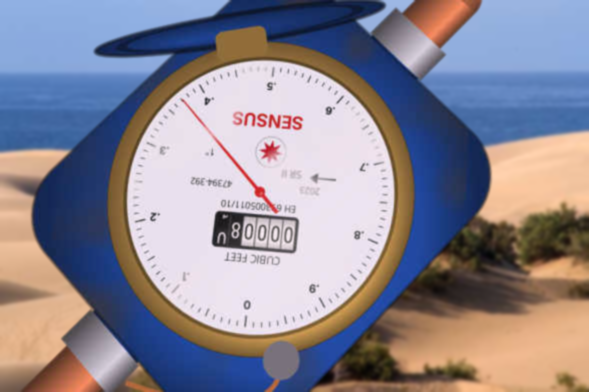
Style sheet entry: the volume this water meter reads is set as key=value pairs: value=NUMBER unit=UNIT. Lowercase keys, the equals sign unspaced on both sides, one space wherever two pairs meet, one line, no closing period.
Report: value=80.37 unit=ft³
